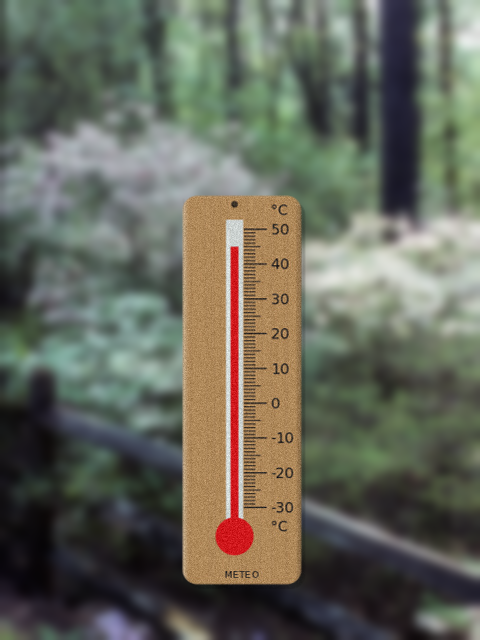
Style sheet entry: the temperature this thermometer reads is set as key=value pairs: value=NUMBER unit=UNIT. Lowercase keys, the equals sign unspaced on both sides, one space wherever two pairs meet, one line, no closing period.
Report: value=45 unit=°C
